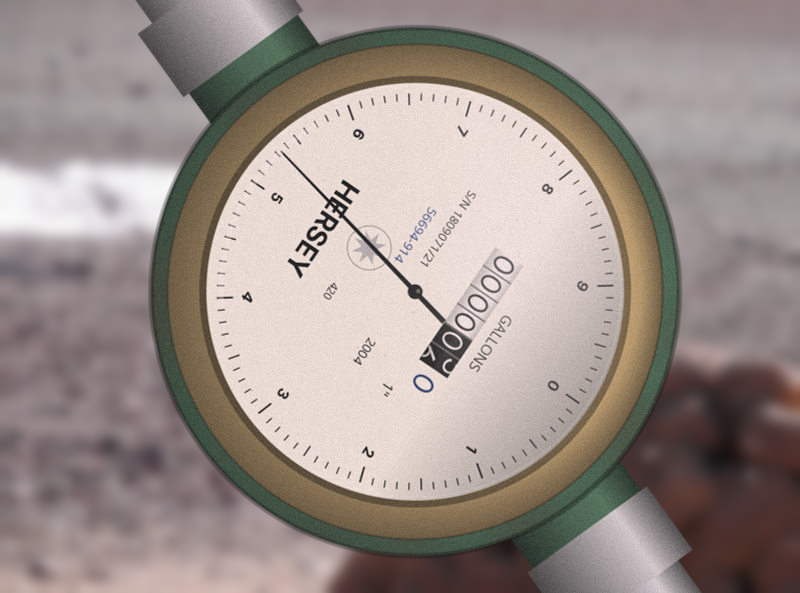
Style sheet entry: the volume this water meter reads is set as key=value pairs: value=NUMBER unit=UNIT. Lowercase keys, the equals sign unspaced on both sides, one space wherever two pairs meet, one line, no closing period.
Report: value=55.3 unit=gal
